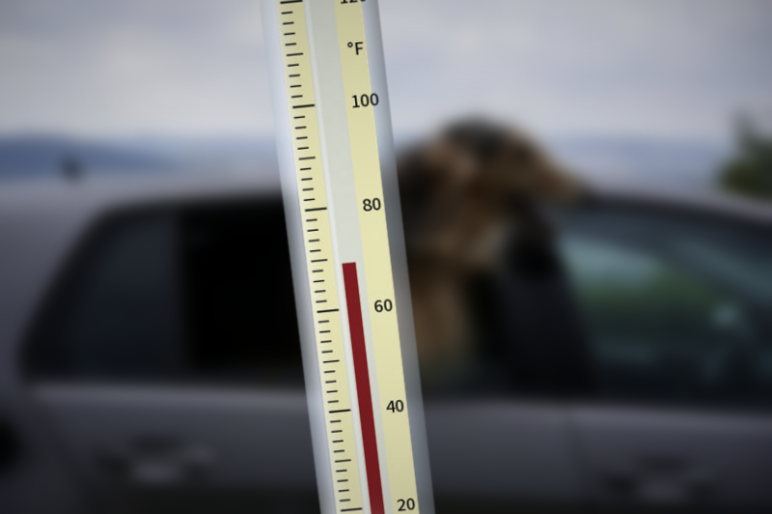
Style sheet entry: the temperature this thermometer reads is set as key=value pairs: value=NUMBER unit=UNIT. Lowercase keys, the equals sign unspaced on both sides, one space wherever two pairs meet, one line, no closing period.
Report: value=69 unit=°F
